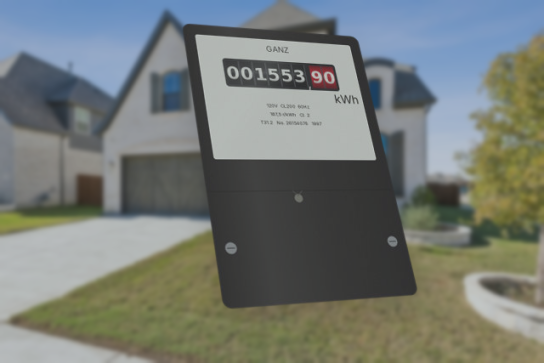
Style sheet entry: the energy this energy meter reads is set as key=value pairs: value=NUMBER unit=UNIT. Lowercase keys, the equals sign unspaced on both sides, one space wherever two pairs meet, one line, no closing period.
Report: value=1553.90 unit=kWh
